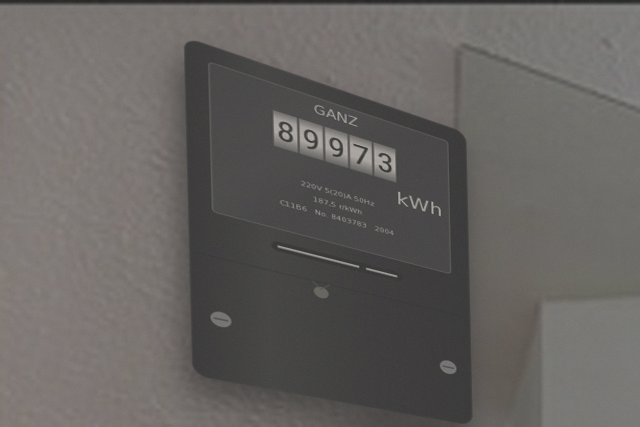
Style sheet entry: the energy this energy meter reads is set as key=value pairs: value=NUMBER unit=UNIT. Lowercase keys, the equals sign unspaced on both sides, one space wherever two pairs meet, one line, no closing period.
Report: value=89973 unit=kWh
